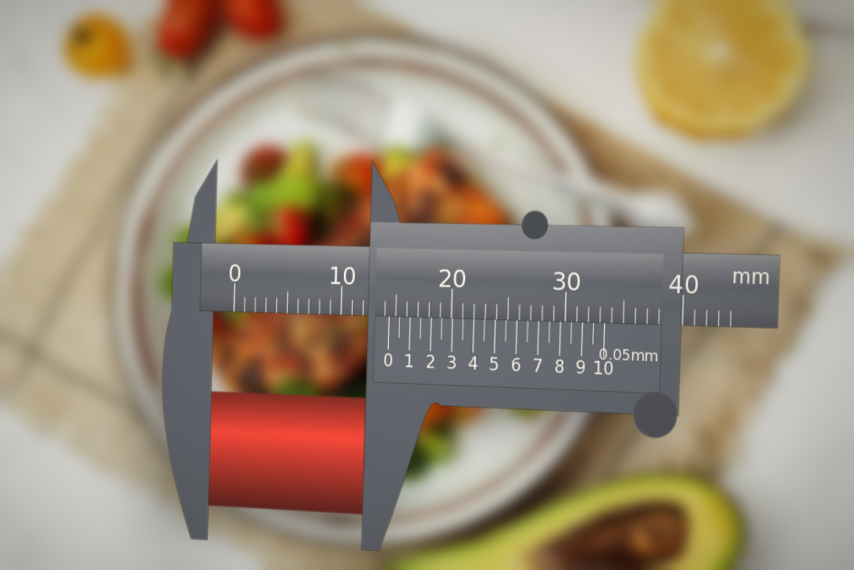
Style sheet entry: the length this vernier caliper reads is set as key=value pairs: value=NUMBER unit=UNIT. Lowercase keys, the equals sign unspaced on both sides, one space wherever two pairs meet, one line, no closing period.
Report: value=14.4 unit=mm
